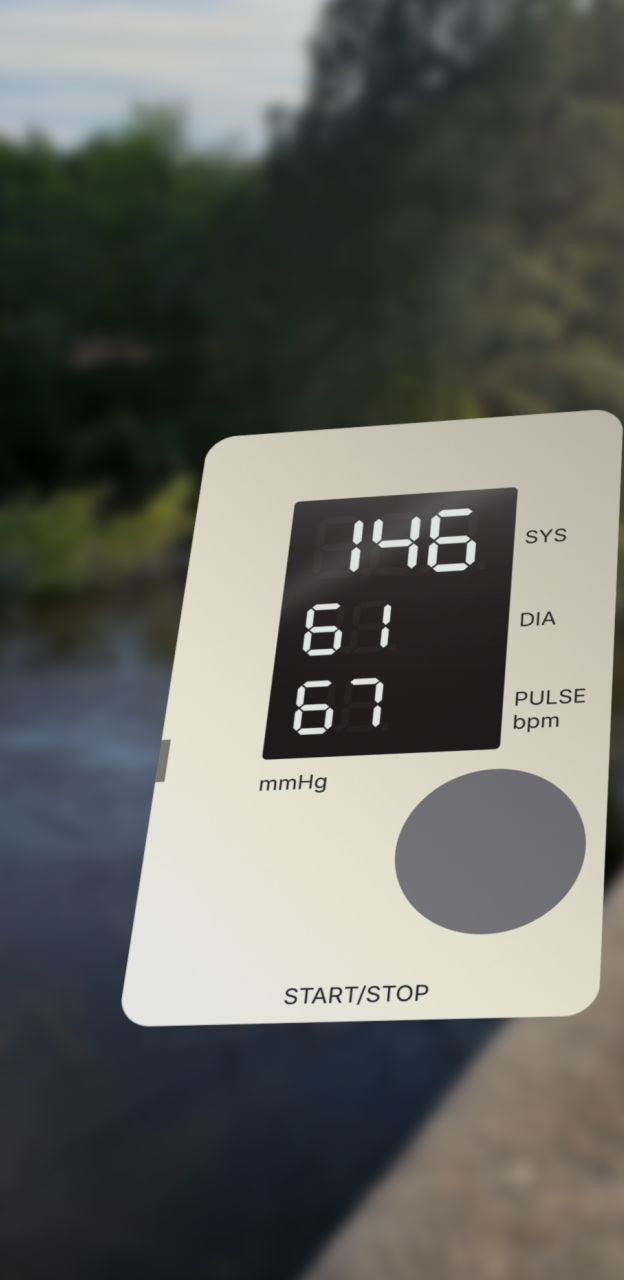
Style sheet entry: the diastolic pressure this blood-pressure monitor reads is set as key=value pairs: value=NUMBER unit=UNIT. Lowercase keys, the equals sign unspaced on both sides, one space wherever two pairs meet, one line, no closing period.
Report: value=61 unit=mmHg
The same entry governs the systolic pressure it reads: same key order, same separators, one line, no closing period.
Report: value=146 unit=mmHg
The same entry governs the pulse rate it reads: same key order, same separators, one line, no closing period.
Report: value=67 unit=bpm
